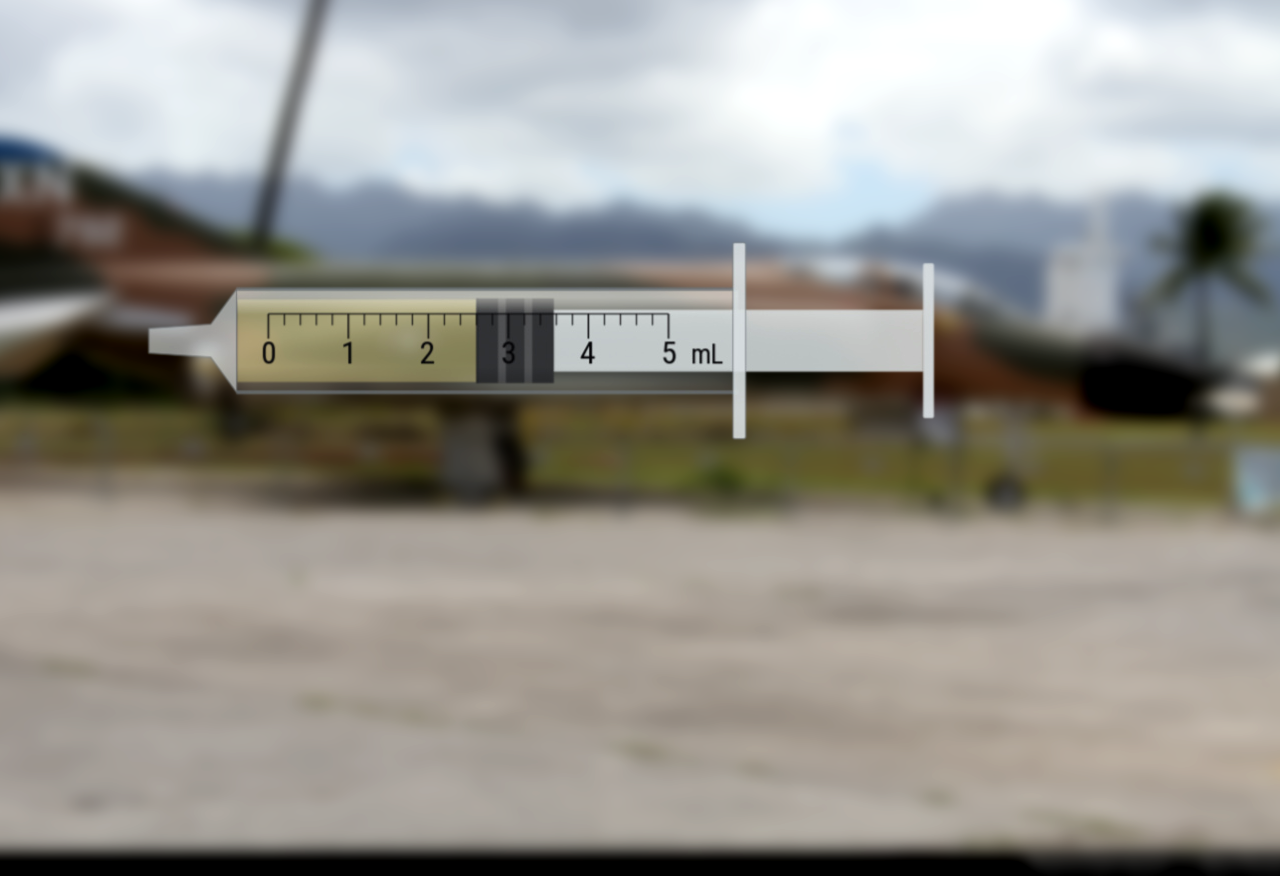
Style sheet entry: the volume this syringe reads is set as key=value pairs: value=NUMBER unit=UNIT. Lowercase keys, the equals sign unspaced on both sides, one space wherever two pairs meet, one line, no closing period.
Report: value=2.6 unit=mL
